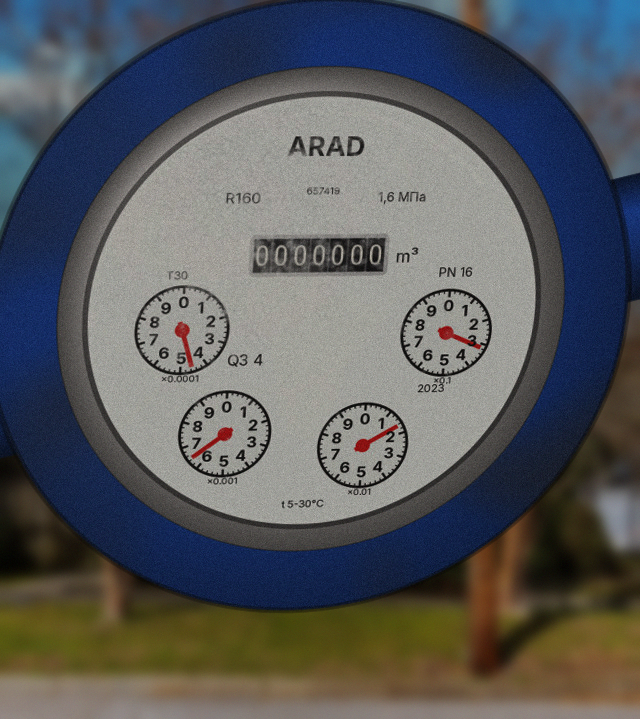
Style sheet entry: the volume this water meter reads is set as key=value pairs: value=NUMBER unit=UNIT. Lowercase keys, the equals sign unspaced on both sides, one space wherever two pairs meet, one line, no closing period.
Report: value=0.3164 unit=m³
